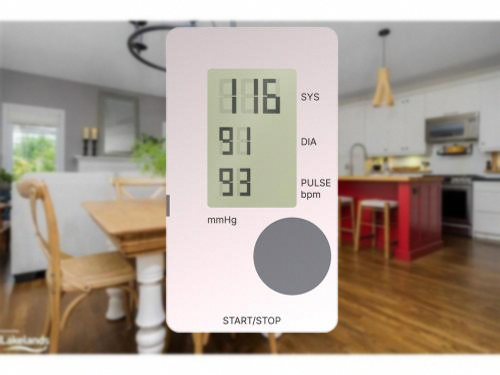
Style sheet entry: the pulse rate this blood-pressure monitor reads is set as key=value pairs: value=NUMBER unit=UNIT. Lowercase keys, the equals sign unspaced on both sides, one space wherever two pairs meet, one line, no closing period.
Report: value=93 unit=bpm
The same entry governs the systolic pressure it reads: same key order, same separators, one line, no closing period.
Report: value=116 unit=mmHg
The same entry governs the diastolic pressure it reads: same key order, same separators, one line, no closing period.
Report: value=91 unit=mmHg
